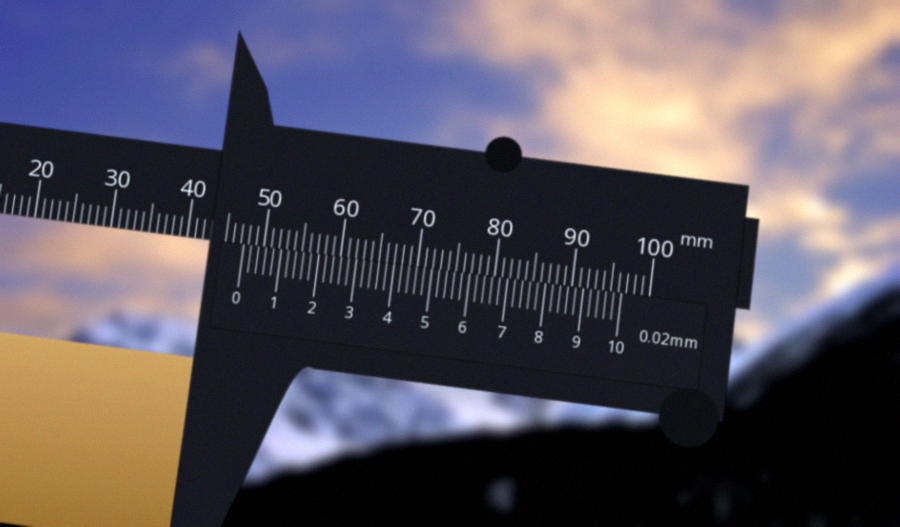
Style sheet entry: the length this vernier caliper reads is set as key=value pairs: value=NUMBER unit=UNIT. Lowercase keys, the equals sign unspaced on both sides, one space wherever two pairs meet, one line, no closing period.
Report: value=47.4 unit=mm
